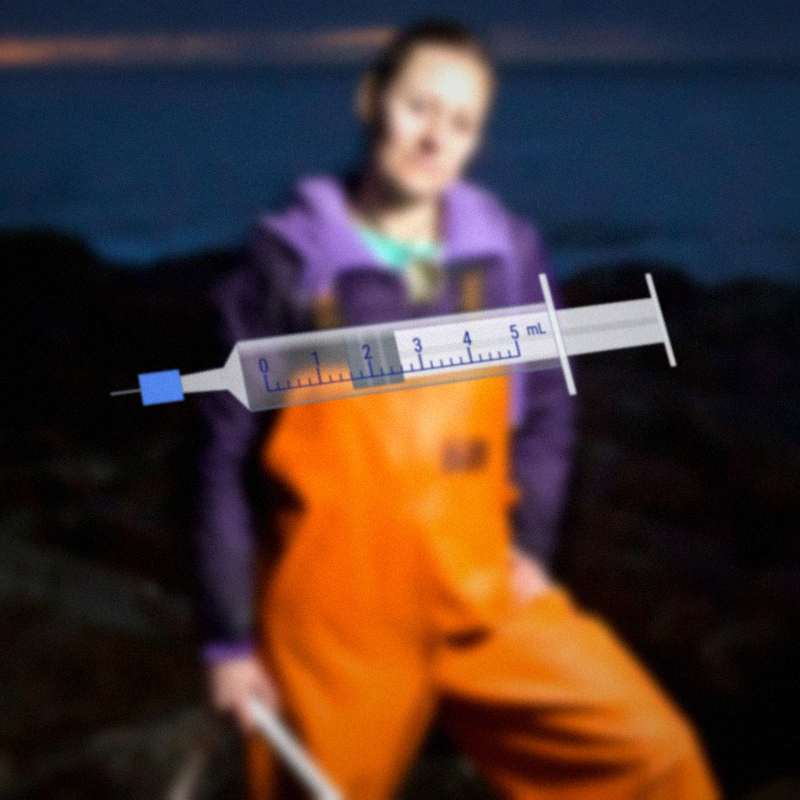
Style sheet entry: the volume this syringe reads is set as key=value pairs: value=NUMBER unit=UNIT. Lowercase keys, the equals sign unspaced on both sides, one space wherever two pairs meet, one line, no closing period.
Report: value=1.6 unit=mL
